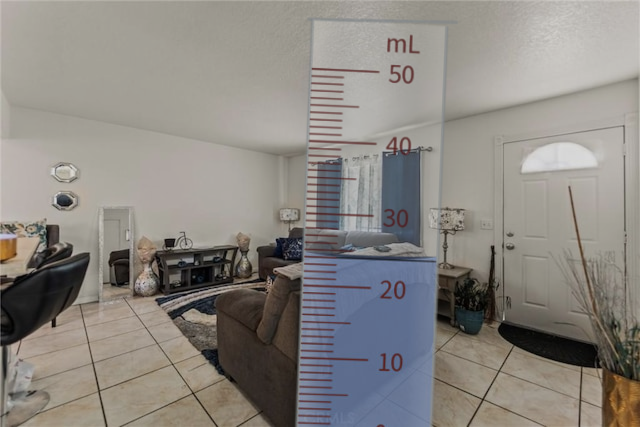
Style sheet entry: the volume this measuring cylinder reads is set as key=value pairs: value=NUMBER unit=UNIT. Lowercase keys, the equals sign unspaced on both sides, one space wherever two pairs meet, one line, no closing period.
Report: value=24 unit=mL
